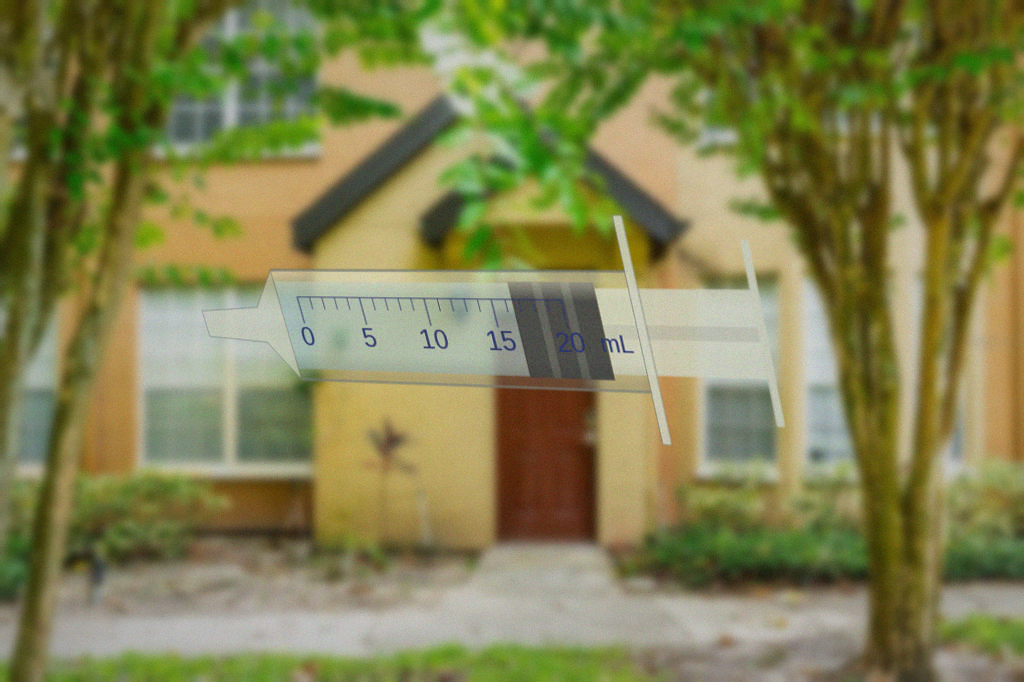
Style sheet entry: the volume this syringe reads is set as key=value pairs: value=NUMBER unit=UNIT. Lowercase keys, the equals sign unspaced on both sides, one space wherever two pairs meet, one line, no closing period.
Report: value=16.5 unit=mL
